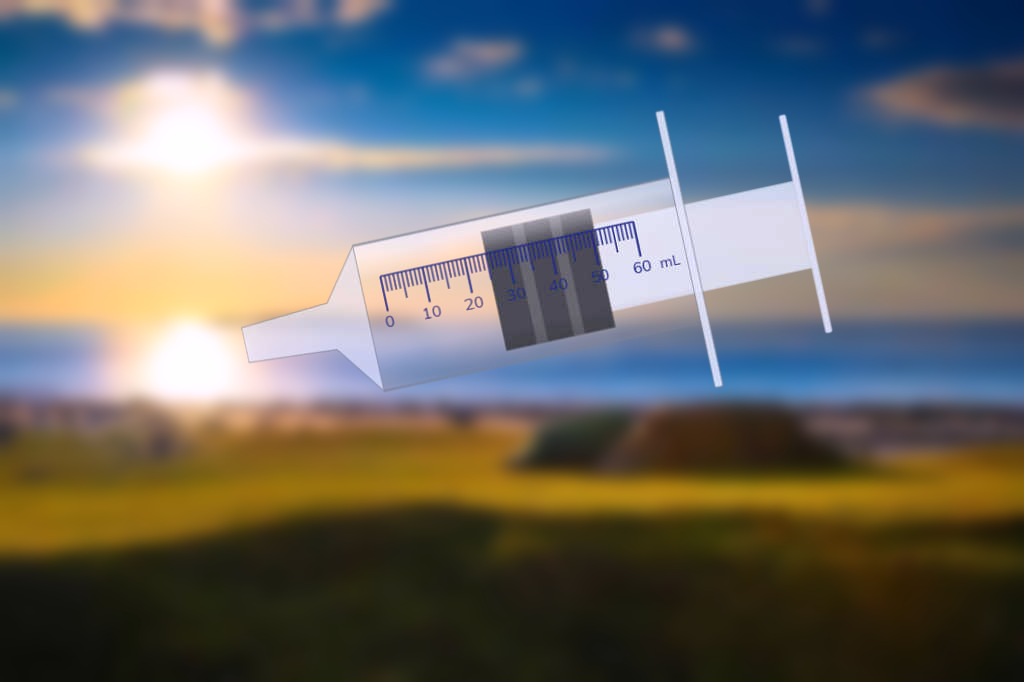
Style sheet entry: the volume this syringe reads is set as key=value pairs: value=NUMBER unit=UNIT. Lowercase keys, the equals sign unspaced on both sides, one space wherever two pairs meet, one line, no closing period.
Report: value=25 unit=mL
